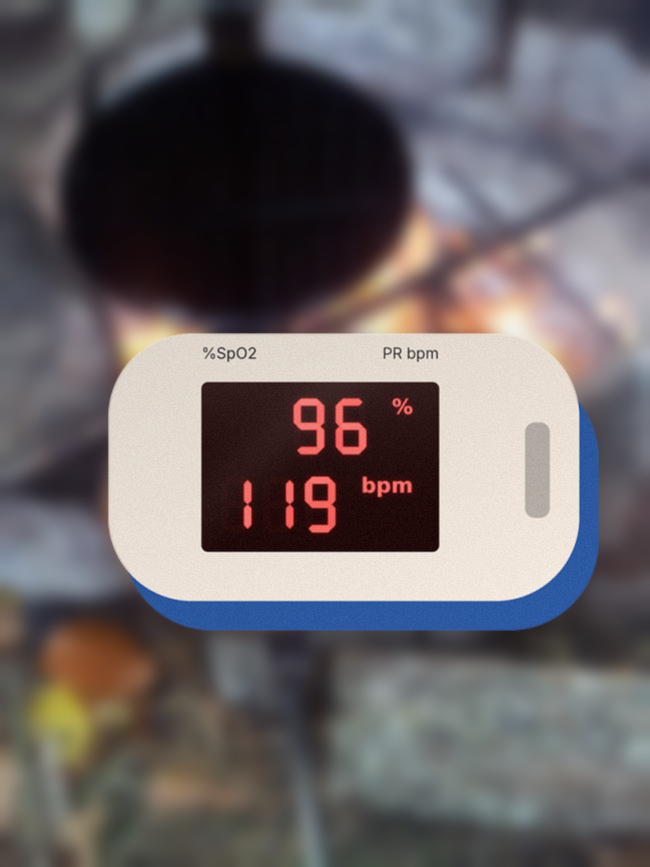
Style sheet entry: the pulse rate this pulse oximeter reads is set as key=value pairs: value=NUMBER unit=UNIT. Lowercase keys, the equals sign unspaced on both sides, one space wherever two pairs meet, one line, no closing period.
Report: value=119 unit=bpm
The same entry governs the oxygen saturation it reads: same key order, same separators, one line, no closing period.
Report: value=96 unit=%
